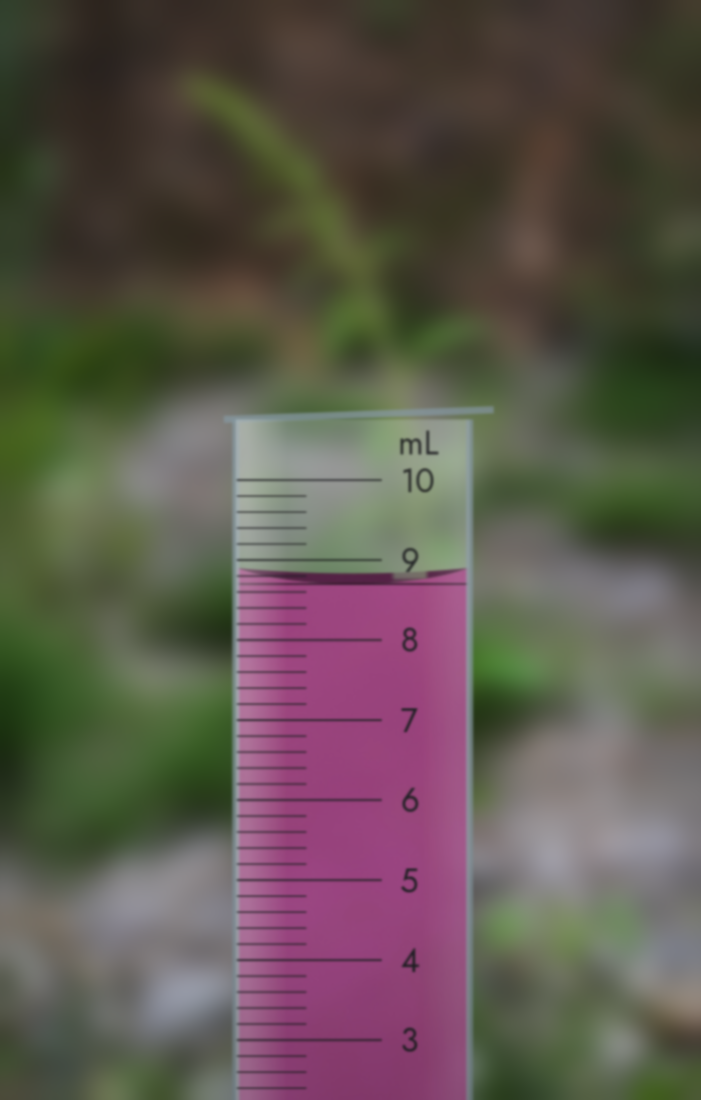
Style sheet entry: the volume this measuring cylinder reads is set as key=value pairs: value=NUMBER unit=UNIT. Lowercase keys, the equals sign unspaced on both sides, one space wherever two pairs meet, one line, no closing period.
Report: value=8.7 unit=mL
